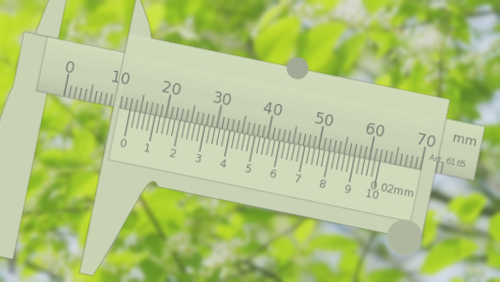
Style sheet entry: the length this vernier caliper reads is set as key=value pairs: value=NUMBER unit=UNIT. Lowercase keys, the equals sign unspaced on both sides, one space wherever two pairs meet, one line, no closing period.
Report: value=13.0 unit=mm
